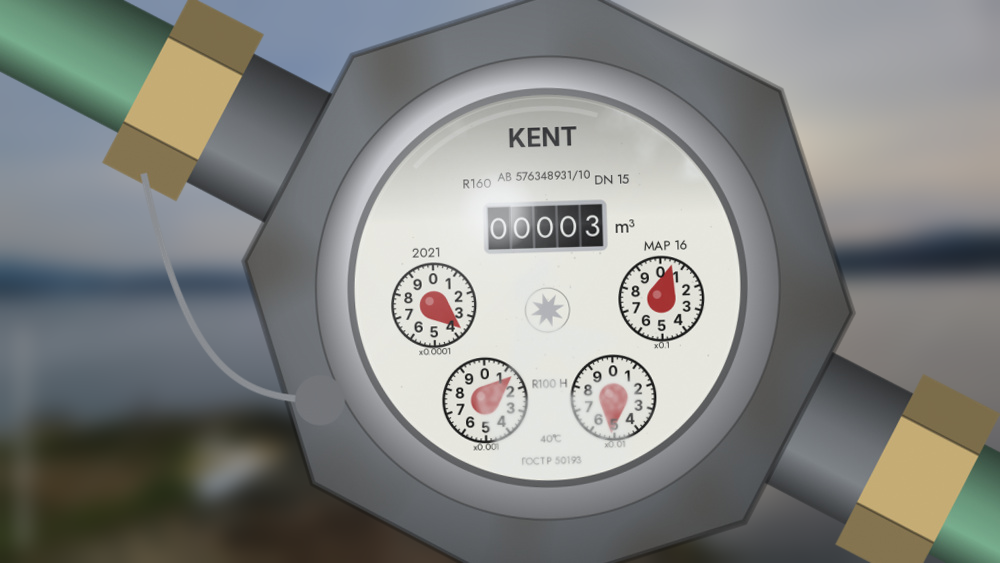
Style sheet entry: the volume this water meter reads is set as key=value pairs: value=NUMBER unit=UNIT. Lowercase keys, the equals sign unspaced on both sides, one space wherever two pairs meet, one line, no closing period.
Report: value=3.0513 unit=m³
